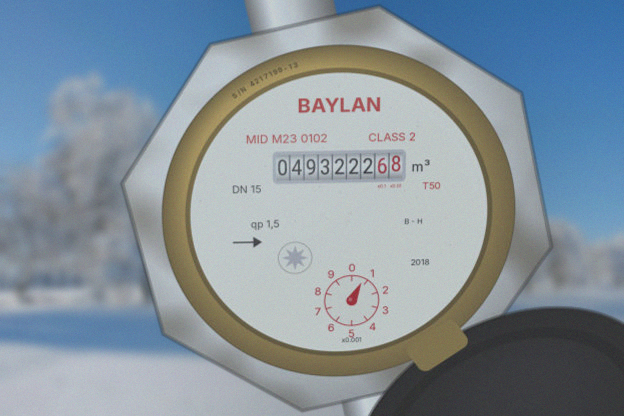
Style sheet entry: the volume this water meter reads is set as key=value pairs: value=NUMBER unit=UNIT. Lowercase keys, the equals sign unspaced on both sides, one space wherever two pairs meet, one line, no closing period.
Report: value=493222.680 unit=m³
